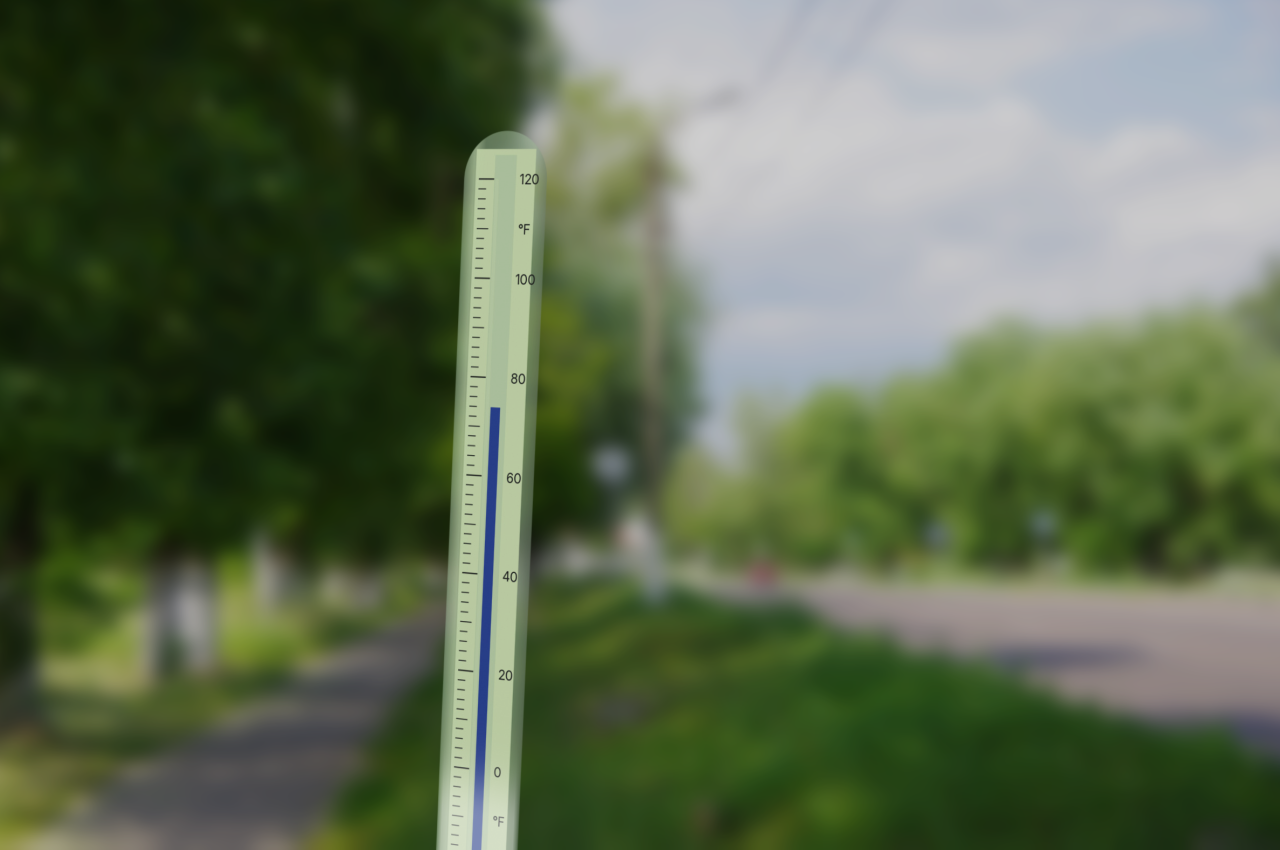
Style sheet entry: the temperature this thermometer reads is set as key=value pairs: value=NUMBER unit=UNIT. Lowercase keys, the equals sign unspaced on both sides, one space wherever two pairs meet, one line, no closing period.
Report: value=74 unit=°F
